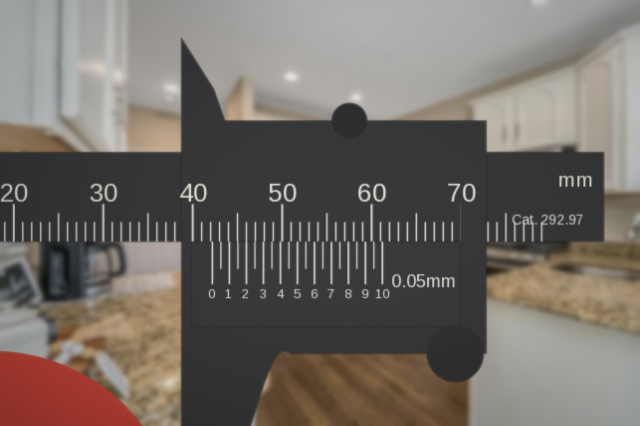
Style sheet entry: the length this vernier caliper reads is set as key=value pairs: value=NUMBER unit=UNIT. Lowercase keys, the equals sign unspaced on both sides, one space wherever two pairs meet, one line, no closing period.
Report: value=42.2 unit=mm
